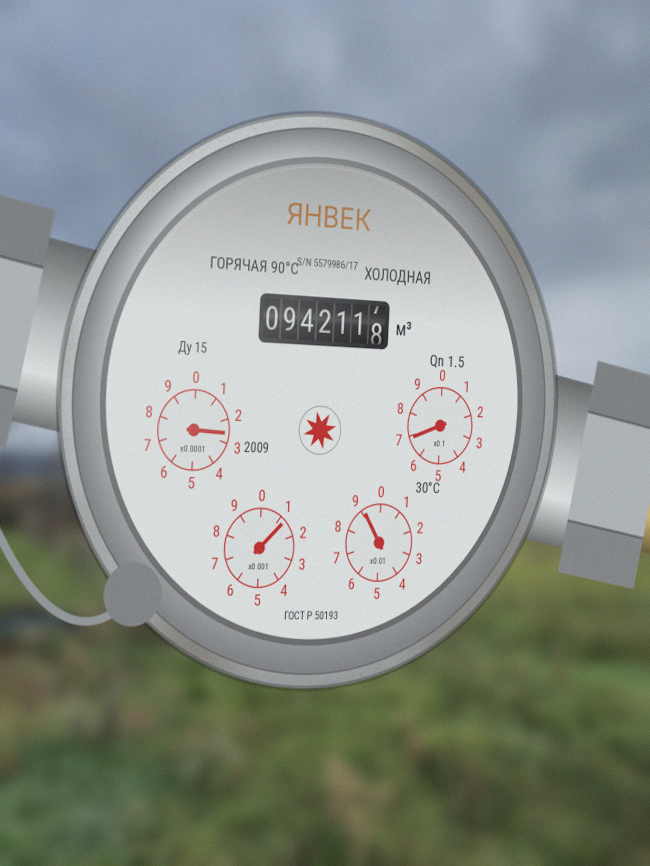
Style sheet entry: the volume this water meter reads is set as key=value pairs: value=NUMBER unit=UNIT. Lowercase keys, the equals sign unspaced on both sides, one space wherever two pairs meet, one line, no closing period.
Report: value=942117.6912 unit=m³
